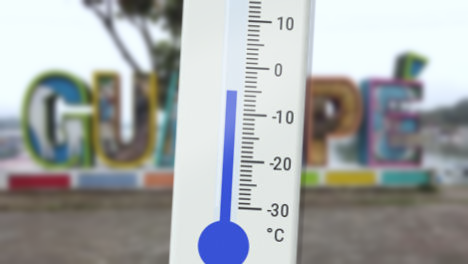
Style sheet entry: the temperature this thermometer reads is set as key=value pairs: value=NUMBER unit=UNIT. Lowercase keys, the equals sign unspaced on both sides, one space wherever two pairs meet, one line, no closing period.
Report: value=-5 unit=°C
